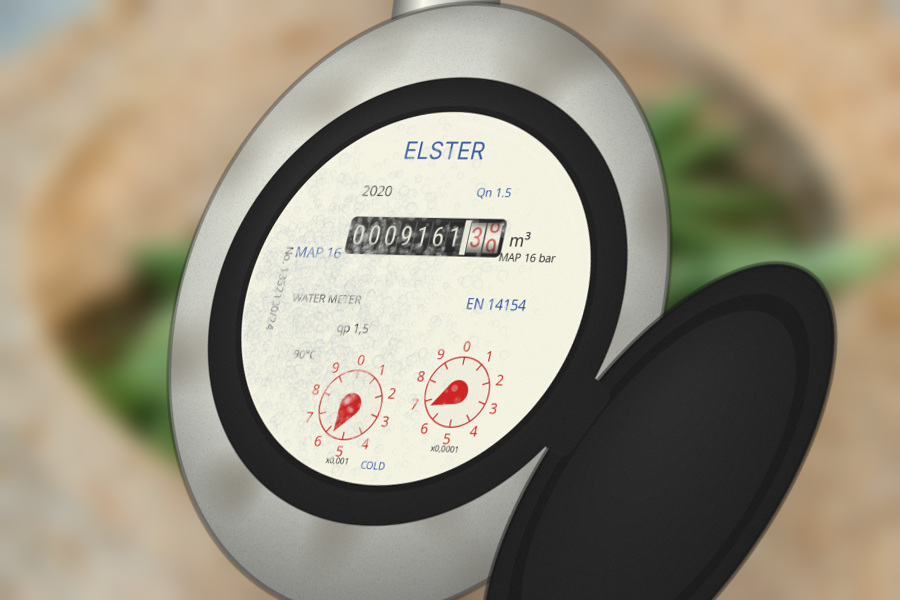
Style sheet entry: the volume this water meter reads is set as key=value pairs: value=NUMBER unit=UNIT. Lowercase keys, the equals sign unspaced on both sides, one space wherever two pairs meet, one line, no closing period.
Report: value=9161.3856 unit=m³
